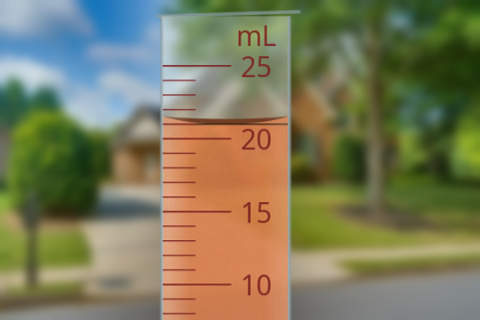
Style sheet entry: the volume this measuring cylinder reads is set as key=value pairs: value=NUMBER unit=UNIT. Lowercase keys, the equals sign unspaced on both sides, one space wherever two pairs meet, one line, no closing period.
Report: value=21 unit=mL
